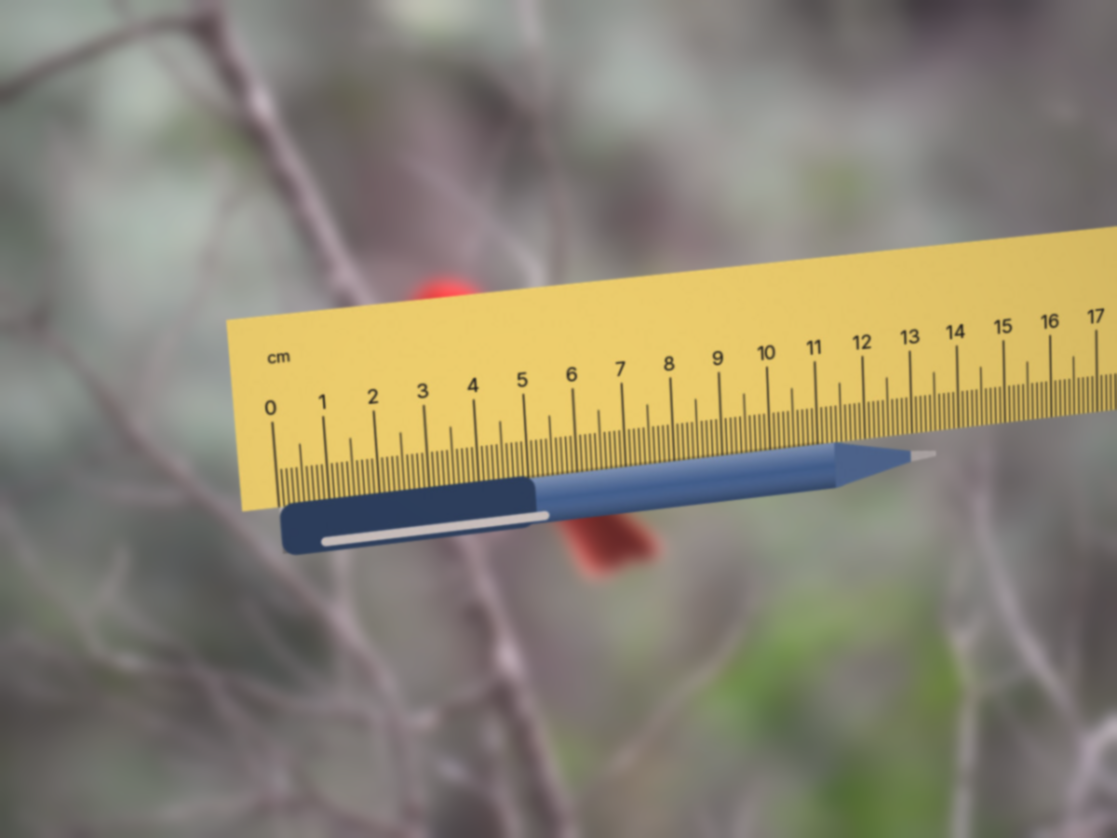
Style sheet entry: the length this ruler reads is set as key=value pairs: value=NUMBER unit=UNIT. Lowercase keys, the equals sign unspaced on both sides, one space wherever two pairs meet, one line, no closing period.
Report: value=13.5 unit=cm
